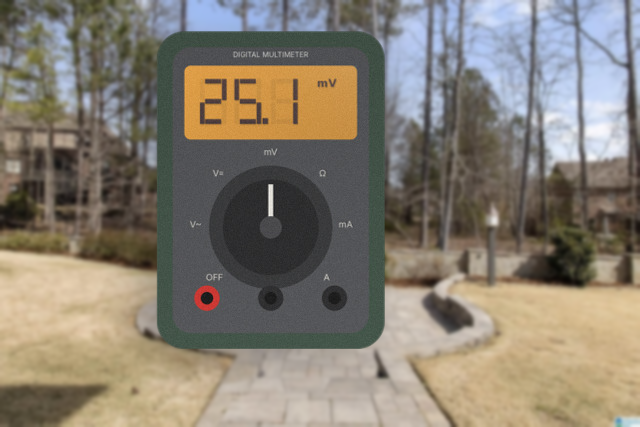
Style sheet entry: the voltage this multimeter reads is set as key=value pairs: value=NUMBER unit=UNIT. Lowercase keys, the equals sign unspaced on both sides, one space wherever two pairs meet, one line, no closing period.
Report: value=25.1 unit=mV
